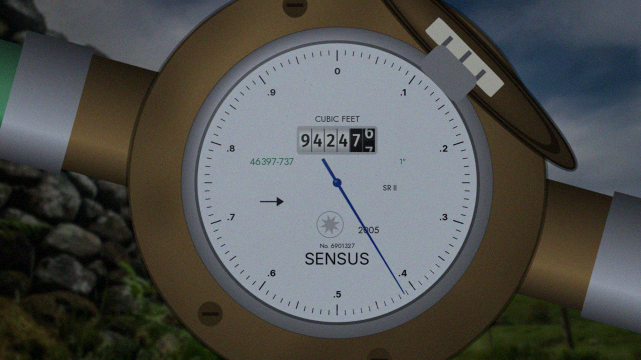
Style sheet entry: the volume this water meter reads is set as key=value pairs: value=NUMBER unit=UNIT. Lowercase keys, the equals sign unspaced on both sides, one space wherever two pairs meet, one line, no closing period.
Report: value=942476.41 unit=ft³
